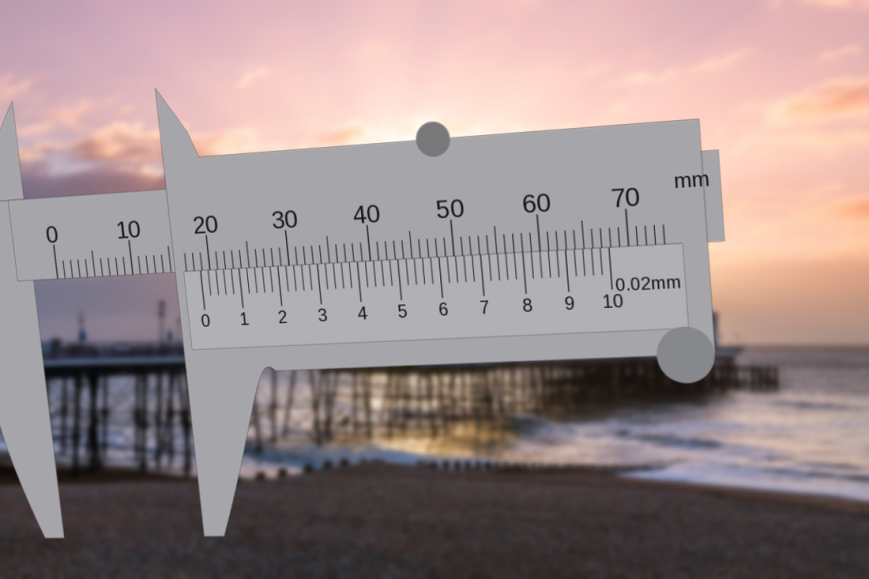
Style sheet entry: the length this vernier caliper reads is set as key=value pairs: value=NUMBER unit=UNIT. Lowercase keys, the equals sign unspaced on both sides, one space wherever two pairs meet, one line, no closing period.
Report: value=18.8 unit=mm
